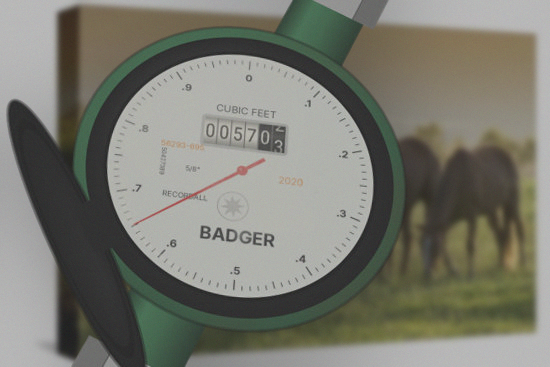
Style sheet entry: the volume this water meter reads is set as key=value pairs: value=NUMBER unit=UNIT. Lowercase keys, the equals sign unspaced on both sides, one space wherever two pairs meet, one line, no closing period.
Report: value=5702.65 unit=ft³
